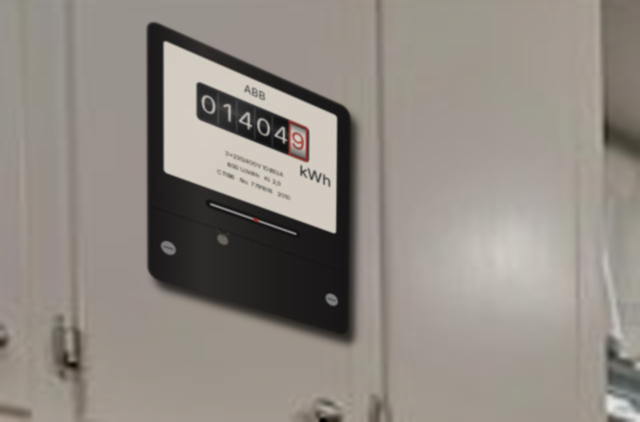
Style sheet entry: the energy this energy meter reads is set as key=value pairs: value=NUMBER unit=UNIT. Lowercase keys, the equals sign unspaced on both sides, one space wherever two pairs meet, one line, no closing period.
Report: value=1404.9 unit=kWh
